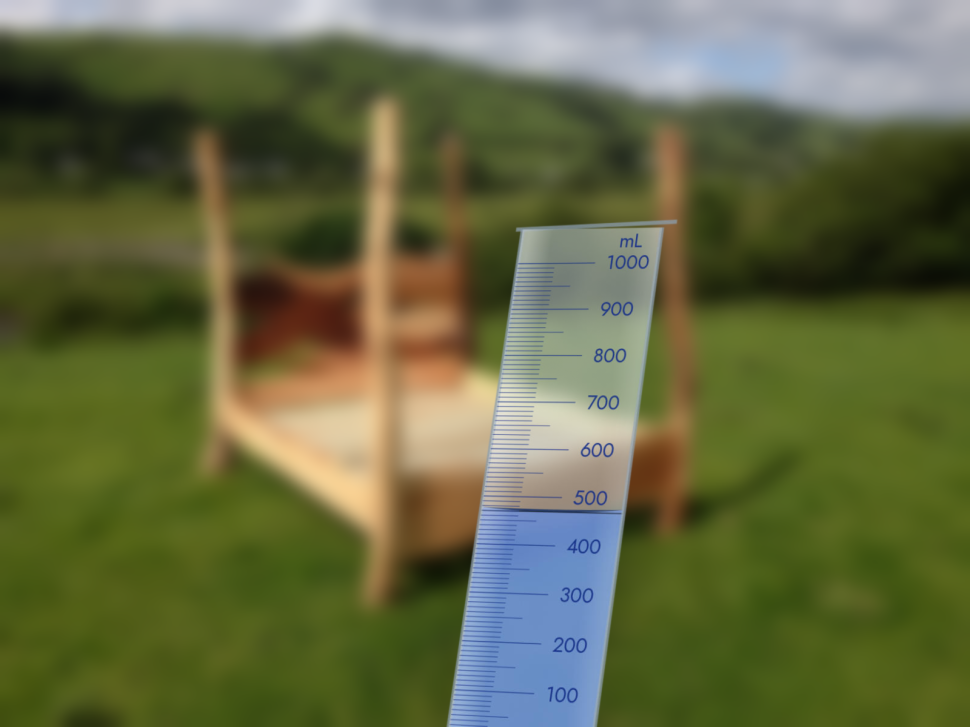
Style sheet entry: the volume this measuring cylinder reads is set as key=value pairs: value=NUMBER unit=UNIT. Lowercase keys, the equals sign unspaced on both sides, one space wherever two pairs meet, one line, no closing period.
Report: value=470 unit=mL
